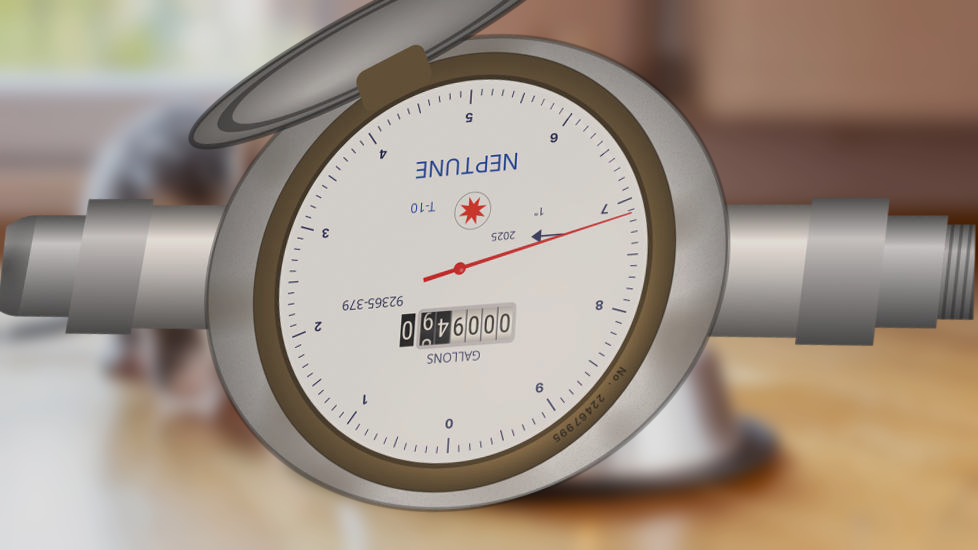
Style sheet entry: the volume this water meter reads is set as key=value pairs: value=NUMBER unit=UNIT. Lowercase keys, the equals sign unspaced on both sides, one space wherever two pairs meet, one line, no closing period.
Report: value=9487.1 unit=gal
